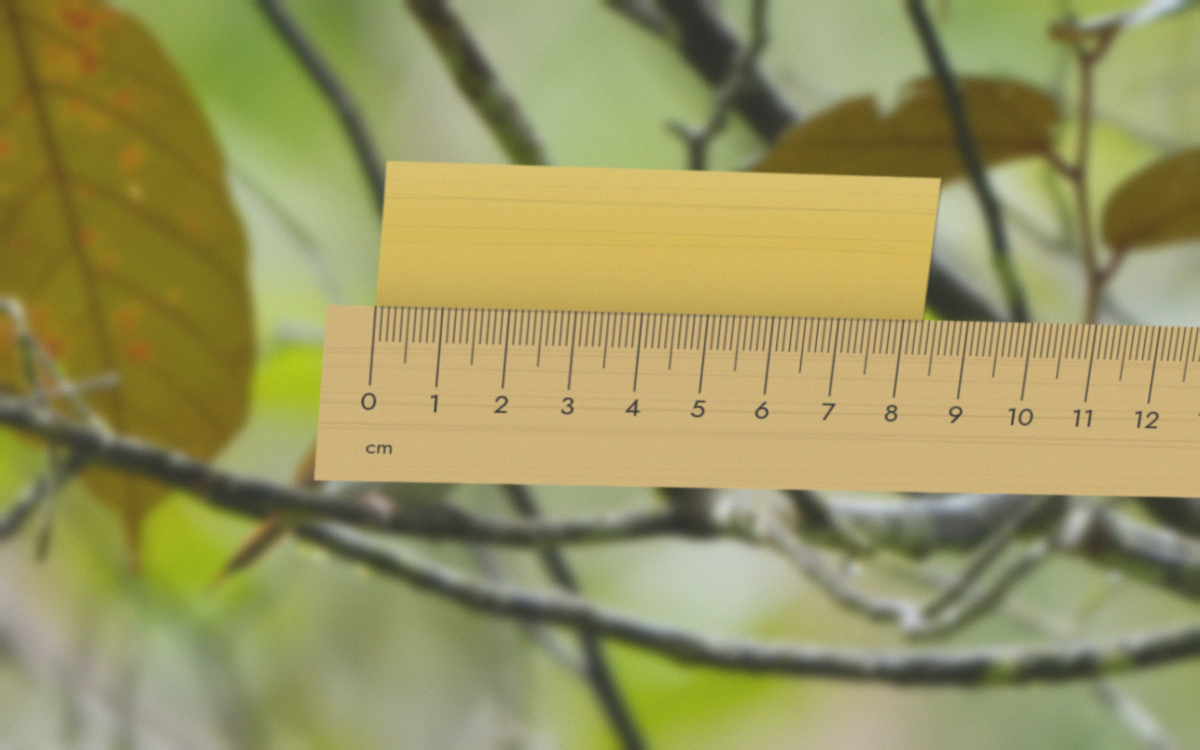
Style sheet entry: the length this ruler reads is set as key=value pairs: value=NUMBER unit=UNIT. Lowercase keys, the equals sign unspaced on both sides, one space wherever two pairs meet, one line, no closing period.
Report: value=8.3 unit=cm
